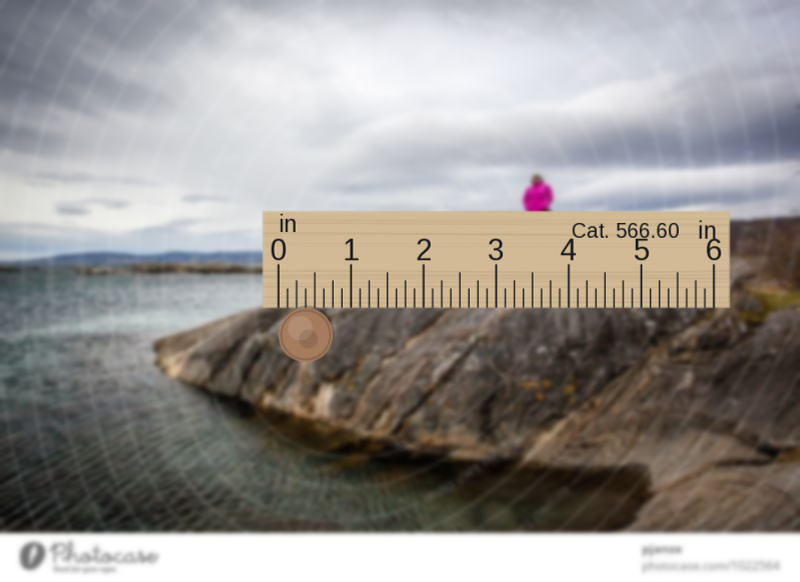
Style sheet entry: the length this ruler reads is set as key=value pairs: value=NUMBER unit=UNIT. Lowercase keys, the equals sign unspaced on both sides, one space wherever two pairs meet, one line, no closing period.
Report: value=0.75 unit=in
